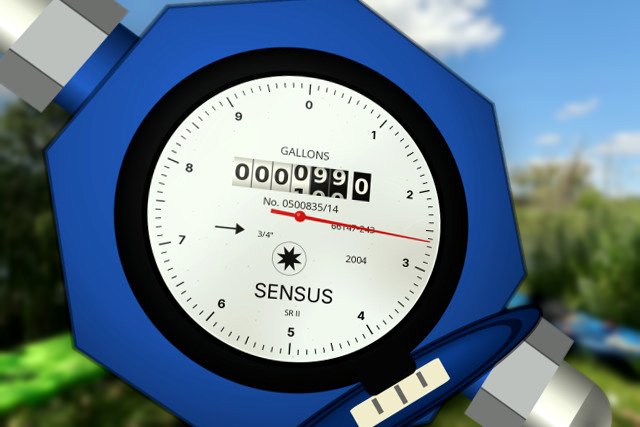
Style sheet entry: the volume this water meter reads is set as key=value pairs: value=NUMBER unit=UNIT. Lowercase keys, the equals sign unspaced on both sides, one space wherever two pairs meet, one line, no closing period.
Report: value=992.6 unit=gal
